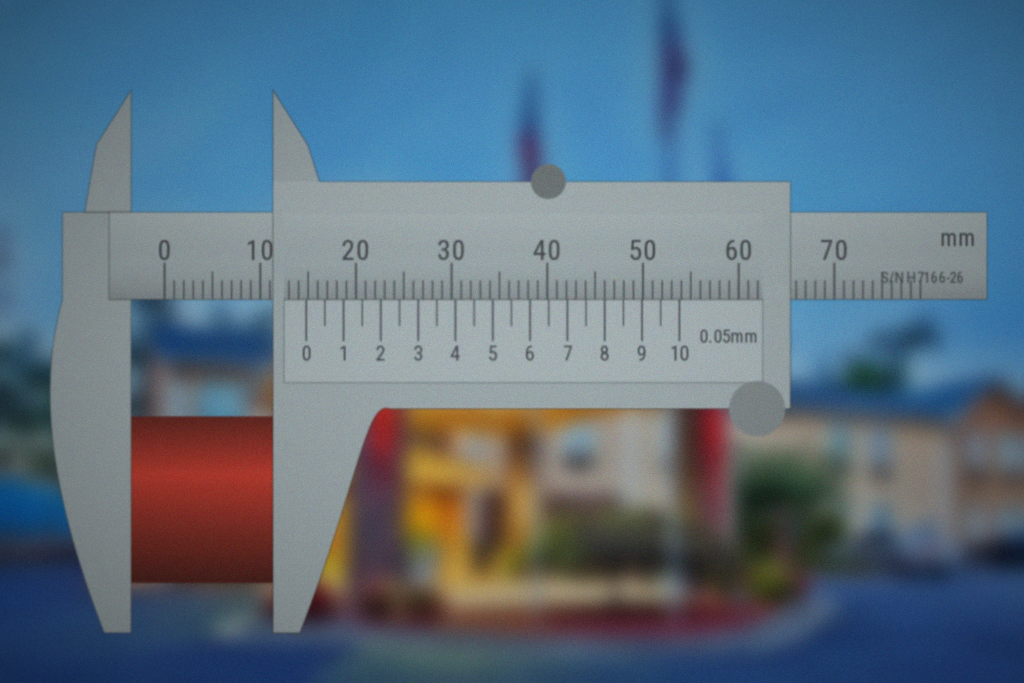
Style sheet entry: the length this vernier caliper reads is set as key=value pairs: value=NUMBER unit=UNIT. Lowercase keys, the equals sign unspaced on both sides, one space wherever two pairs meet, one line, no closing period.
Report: value=14.8 unit=mm
